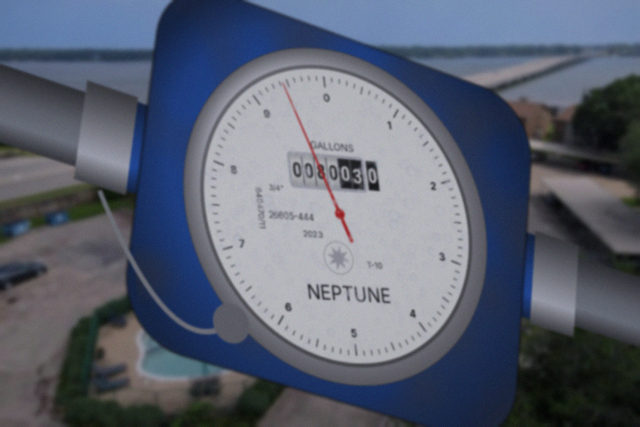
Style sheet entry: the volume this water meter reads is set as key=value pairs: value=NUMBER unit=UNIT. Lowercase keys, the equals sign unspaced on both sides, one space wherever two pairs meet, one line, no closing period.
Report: value=80029.4 unit=gal
